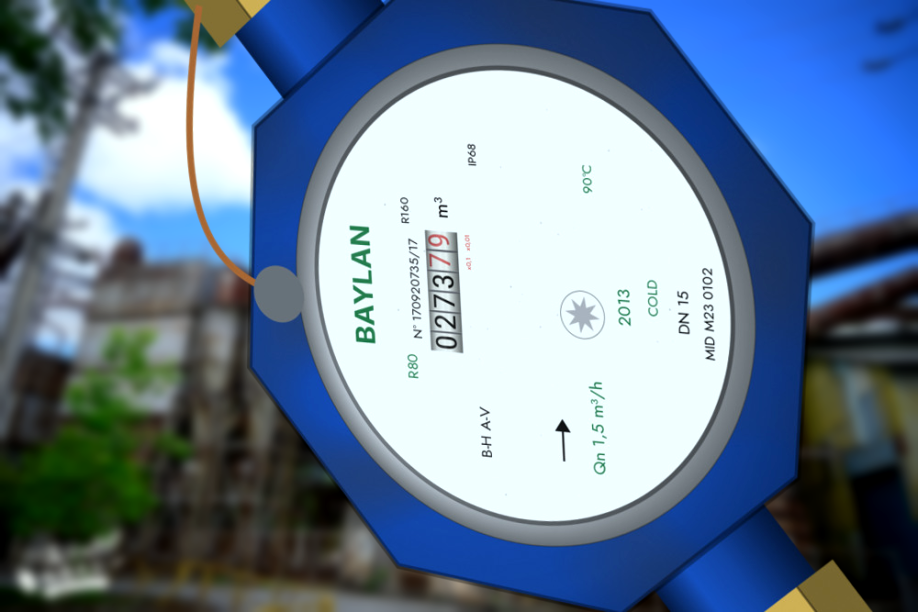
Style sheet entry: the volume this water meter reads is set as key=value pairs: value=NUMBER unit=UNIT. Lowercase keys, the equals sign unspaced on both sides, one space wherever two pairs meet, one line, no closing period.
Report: value=273.79 unit=m³
